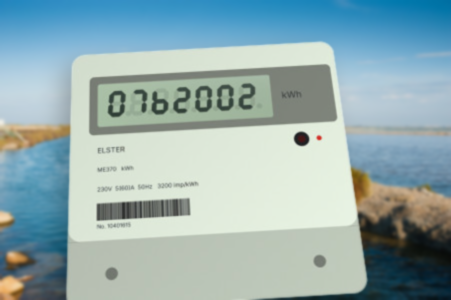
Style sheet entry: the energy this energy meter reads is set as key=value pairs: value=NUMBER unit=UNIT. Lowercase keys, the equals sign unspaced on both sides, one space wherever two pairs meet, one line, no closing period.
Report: value=762002 unit=kWh
